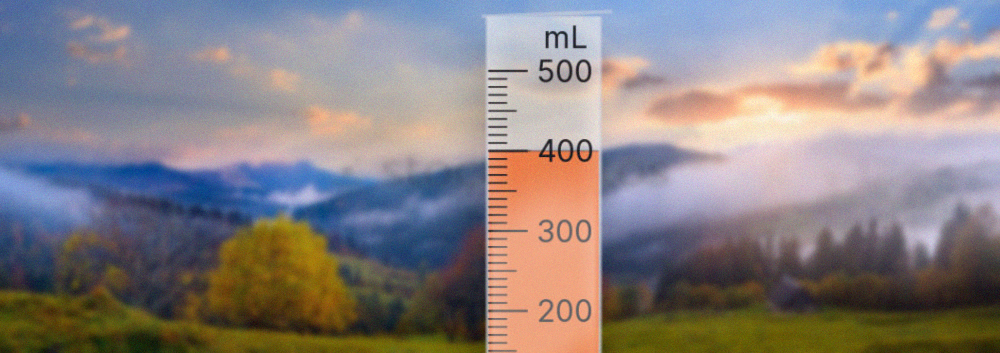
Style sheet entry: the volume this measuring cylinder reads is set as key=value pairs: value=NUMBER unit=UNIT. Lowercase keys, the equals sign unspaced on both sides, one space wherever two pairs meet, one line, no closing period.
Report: value=400 unit=mL
